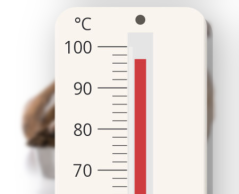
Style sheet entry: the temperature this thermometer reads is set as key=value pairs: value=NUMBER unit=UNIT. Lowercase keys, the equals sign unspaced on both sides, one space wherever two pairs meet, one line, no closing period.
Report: value=97 unit=°C
